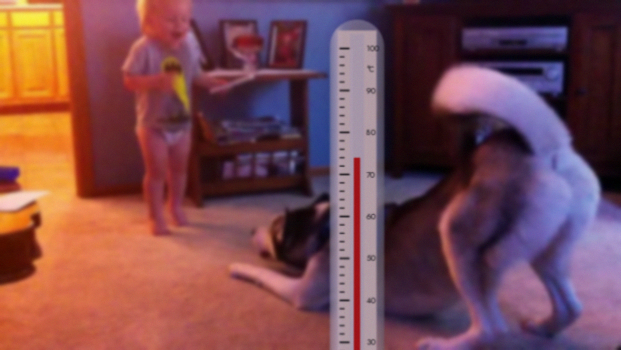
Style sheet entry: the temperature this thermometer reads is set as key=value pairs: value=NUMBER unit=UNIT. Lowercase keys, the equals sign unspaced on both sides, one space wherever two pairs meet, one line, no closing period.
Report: value=74 unit=°C
